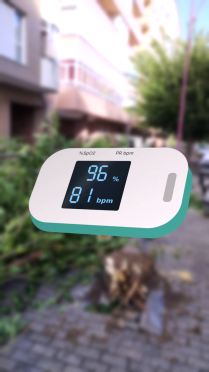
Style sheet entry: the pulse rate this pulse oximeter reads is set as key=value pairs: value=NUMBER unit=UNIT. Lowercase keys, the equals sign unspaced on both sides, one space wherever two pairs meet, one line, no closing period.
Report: value=81 unit=bpm
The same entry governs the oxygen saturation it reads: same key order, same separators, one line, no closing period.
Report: value=96 unit=%
